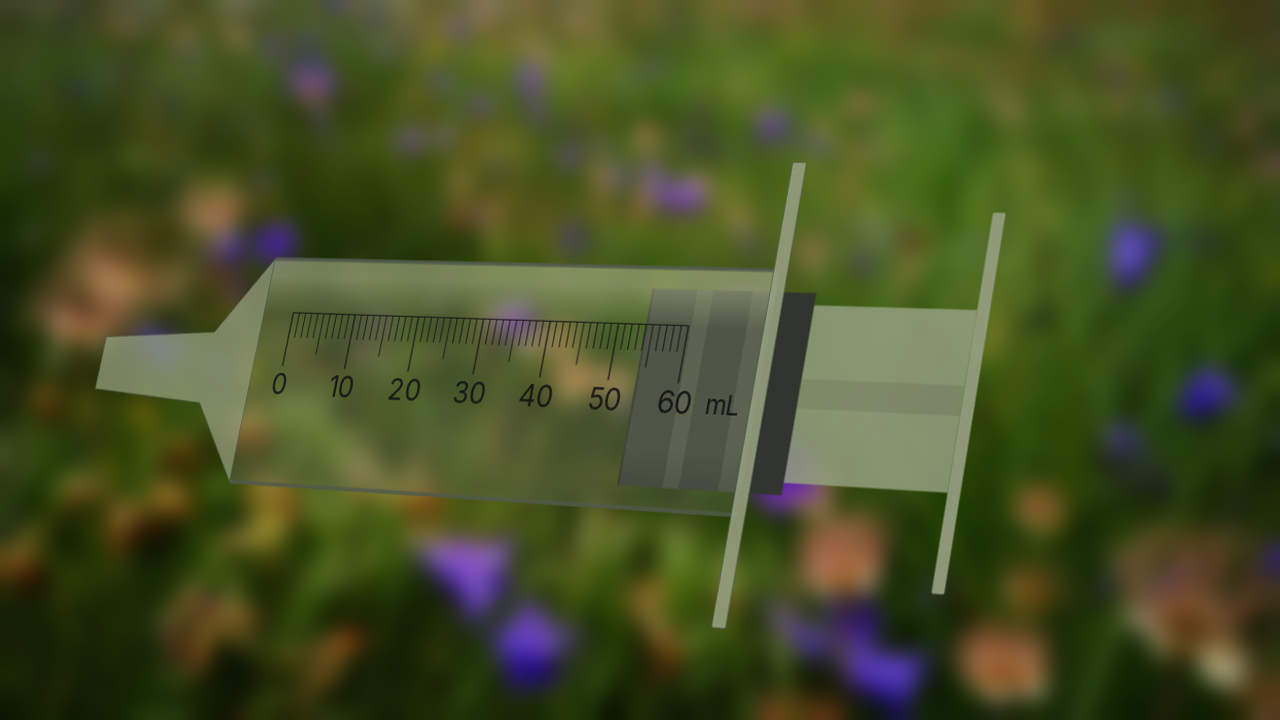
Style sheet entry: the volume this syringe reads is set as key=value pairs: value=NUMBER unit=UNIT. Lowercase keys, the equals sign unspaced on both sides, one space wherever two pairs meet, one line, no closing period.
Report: value=54 unit=mL
